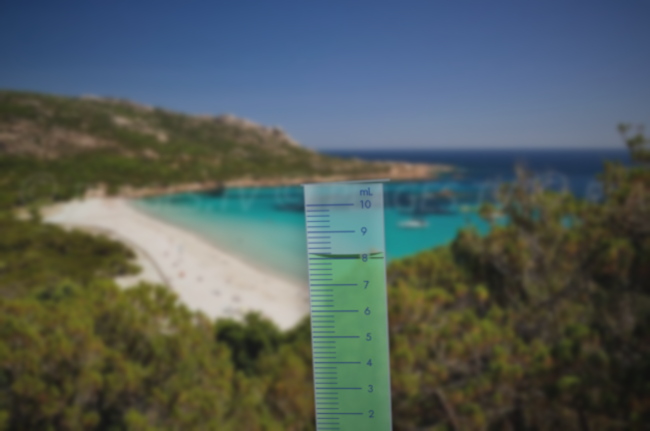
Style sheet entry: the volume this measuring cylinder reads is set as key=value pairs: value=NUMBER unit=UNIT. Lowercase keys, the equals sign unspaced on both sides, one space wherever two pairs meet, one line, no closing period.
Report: value=8 unit=mL
